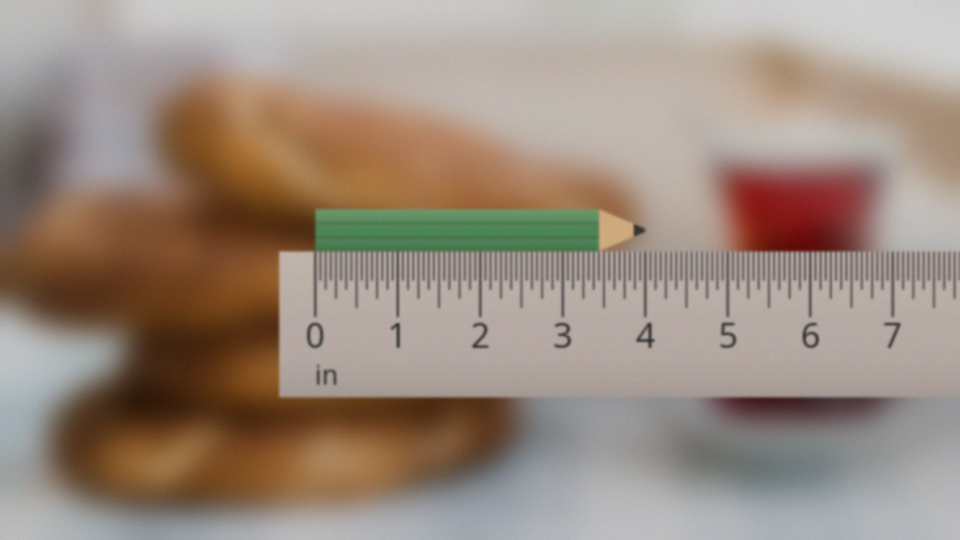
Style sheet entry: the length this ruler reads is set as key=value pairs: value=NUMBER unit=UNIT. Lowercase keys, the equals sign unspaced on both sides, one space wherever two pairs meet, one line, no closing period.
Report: value=4 unit=in
